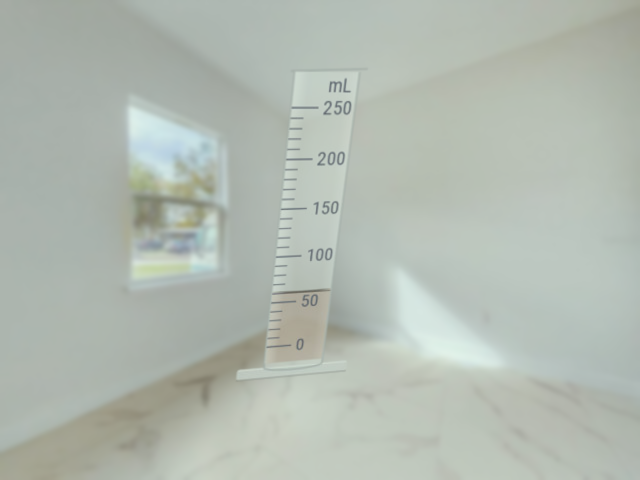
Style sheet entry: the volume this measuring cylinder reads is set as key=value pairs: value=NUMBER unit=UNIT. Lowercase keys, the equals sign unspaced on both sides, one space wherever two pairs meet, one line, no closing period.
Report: value=60 unit=mL
